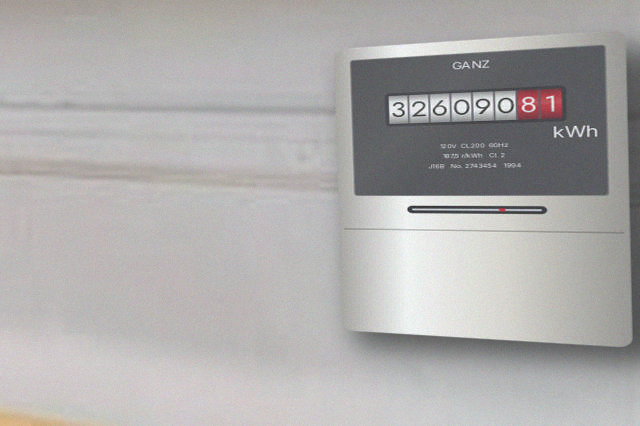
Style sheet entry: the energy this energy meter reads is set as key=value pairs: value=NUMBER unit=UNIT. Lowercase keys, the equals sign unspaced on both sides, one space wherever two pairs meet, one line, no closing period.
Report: value=326090.81 unit=kWh
